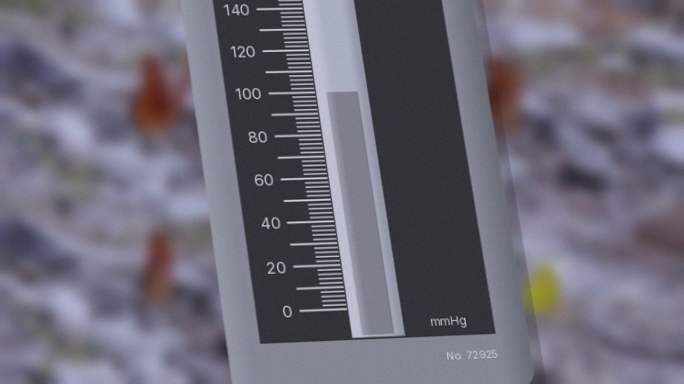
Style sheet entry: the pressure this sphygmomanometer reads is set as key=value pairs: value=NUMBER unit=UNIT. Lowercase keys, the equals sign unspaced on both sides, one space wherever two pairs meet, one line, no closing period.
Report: value=100 unit=mmHg
